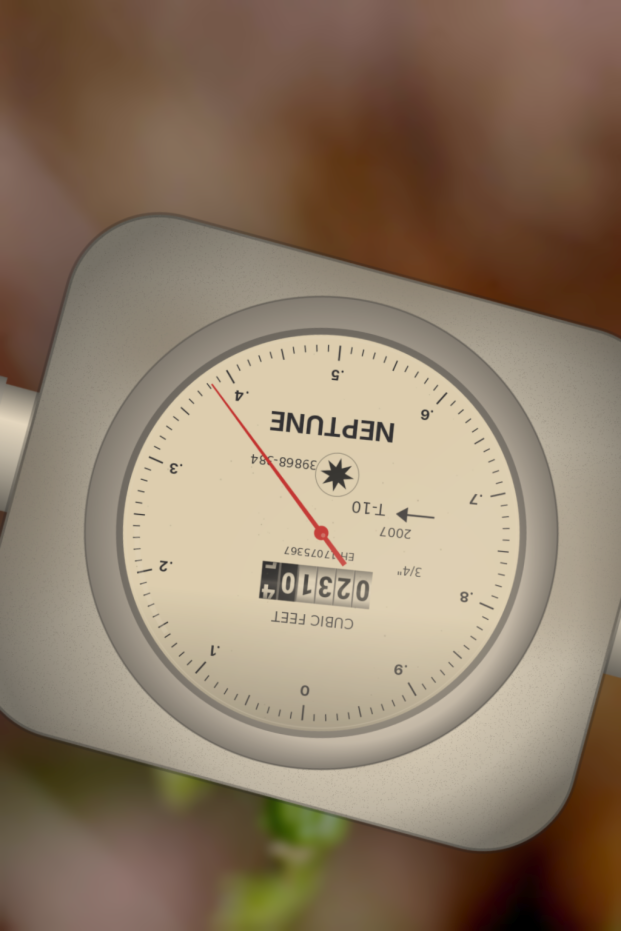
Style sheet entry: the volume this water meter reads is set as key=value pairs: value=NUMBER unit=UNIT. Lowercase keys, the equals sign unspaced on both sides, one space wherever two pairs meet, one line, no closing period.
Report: value=23104.38 unit=ft³
